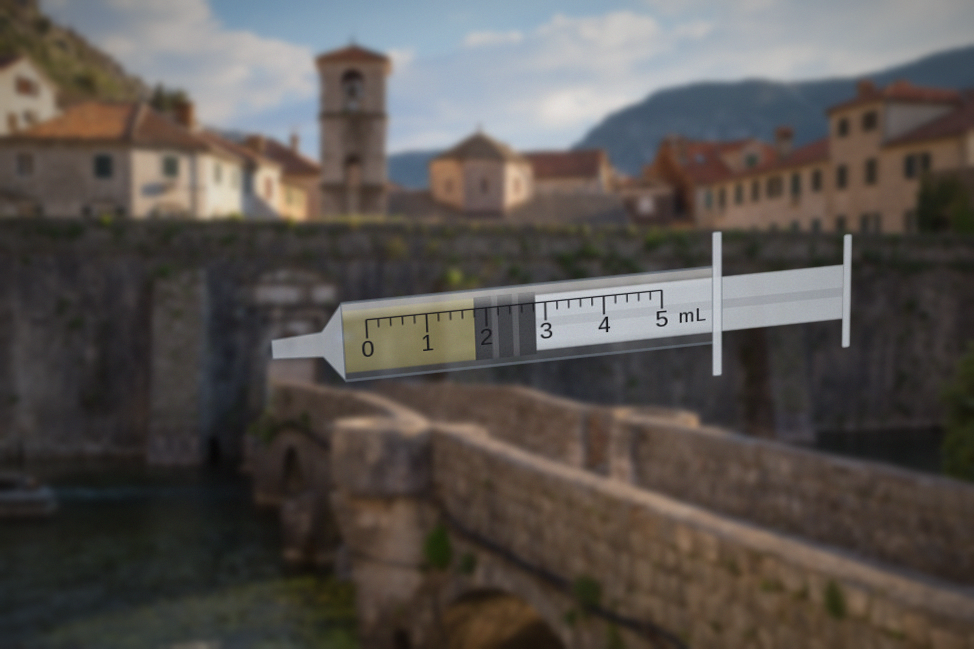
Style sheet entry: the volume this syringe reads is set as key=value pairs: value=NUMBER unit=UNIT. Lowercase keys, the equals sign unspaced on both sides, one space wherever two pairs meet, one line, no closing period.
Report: value=1.8 unit=mL
